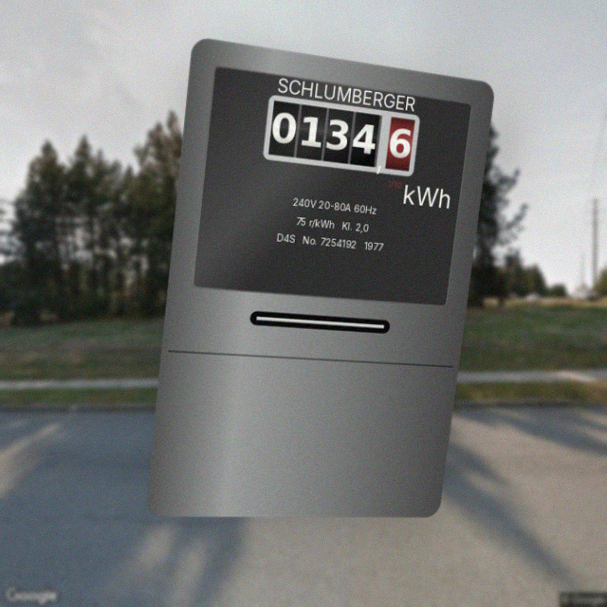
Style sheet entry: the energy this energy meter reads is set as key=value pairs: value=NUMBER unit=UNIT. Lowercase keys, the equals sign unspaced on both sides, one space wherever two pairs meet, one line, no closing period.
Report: value=134.6 unit=kWh
